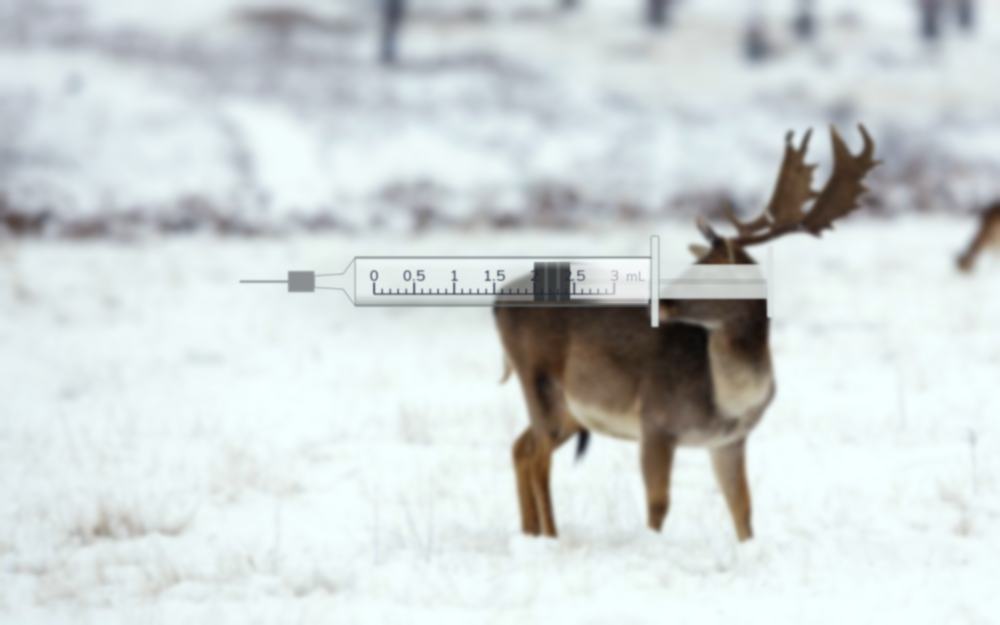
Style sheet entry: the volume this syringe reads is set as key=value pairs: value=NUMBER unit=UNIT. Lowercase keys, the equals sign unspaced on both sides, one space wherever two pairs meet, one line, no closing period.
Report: value=2 unit=mL
